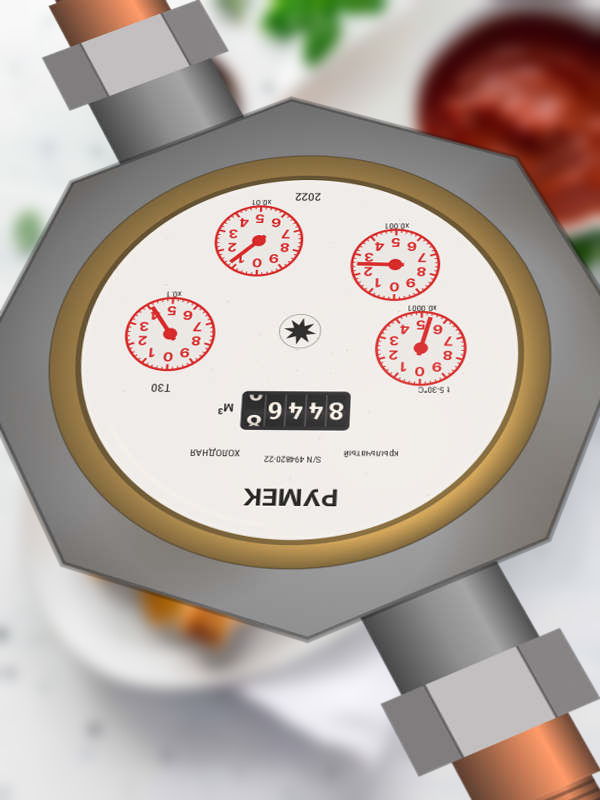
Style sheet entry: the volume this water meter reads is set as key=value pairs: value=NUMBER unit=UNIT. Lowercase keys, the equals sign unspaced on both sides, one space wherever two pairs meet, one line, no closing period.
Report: value=84468.4125 unit=m³
